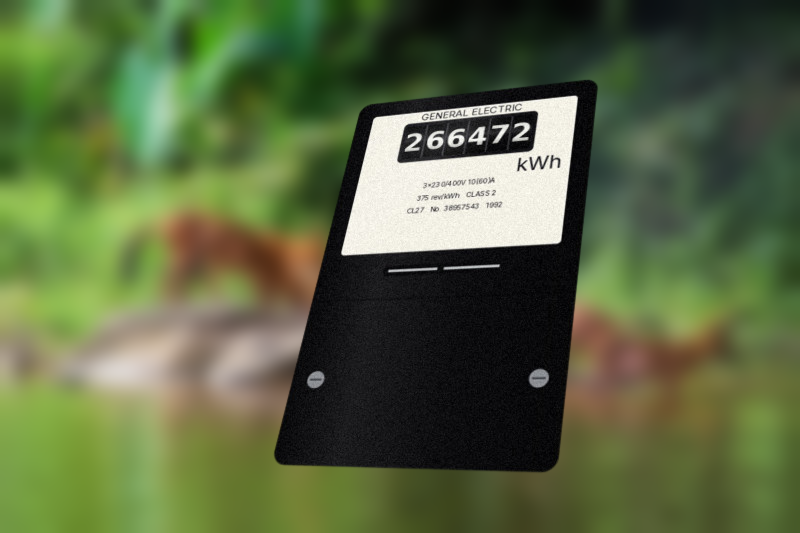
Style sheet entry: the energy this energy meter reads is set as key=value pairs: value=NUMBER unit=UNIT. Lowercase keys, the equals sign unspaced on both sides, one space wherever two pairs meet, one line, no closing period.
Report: value=266472 unit=kWh
